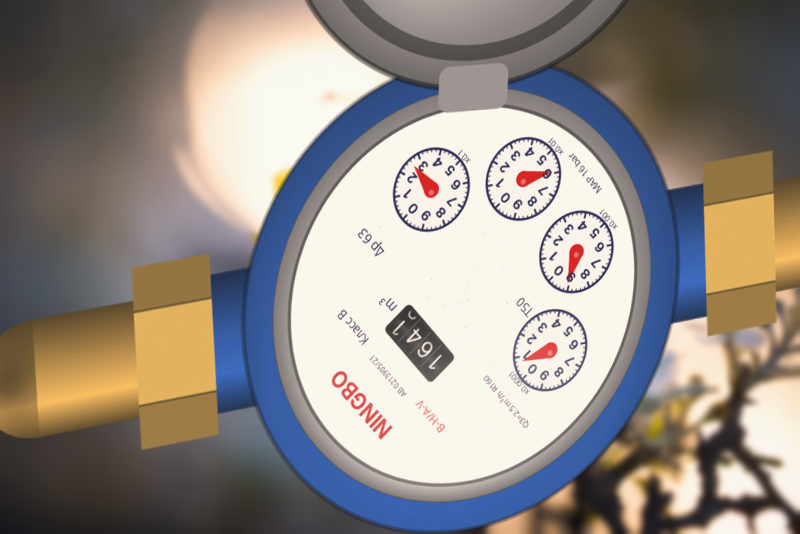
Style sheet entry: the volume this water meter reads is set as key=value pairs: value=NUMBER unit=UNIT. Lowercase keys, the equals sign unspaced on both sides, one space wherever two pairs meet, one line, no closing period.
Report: value=1641.2590 unit=m³
